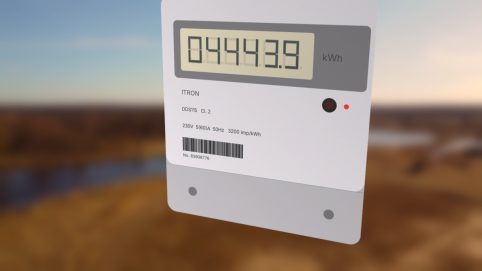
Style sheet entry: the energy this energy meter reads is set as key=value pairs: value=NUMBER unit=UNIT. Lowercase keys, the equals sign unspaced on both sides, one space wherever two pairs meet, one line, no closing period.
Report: value=4443.9 unit=kWh
